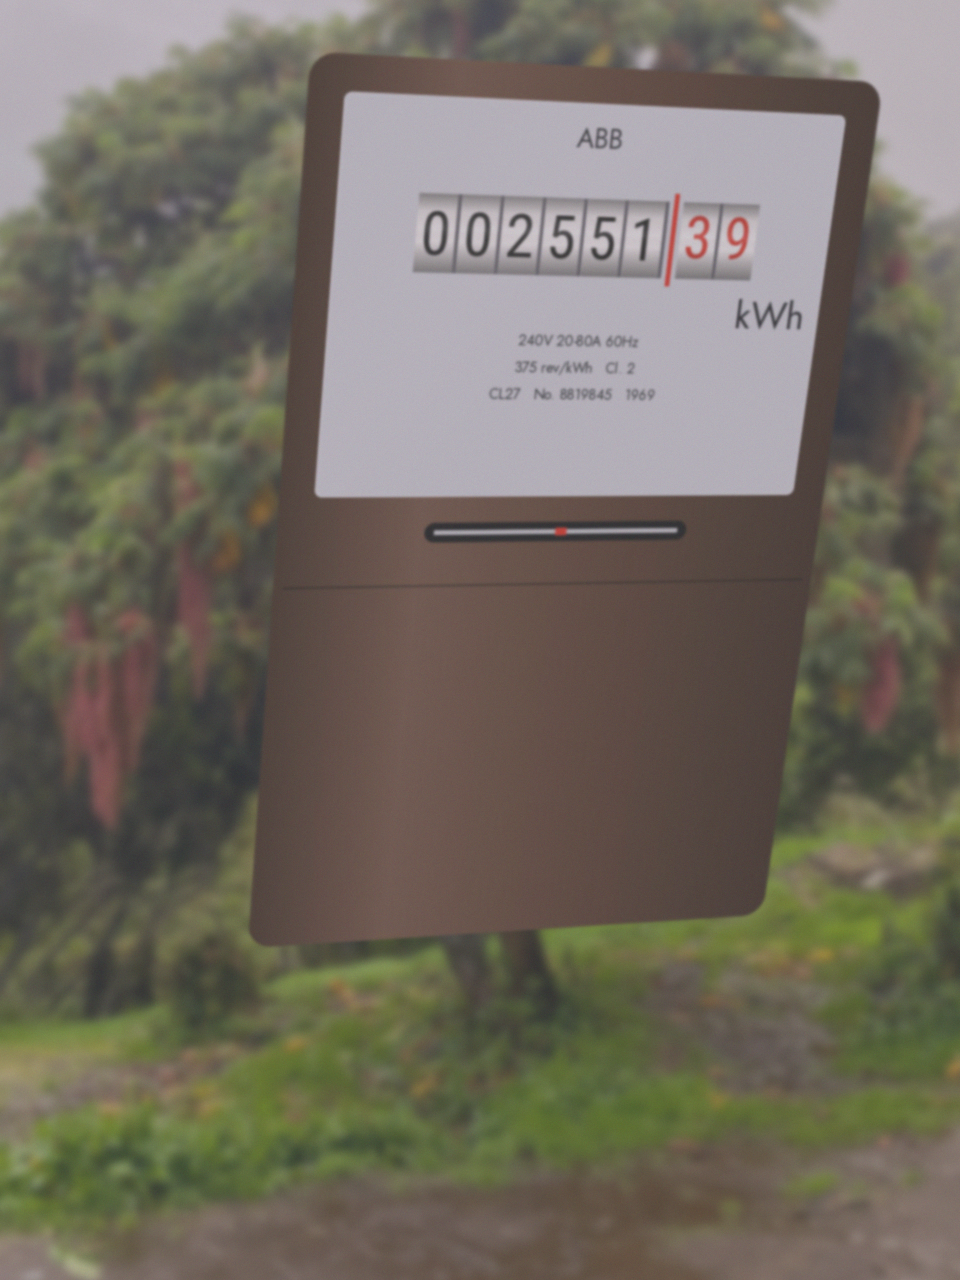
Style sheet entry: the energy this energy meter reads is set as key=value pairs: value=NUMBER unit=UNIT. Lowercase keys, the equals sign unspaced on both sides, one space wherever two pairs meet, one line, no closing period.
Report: value=2551.39 unit=kWh
